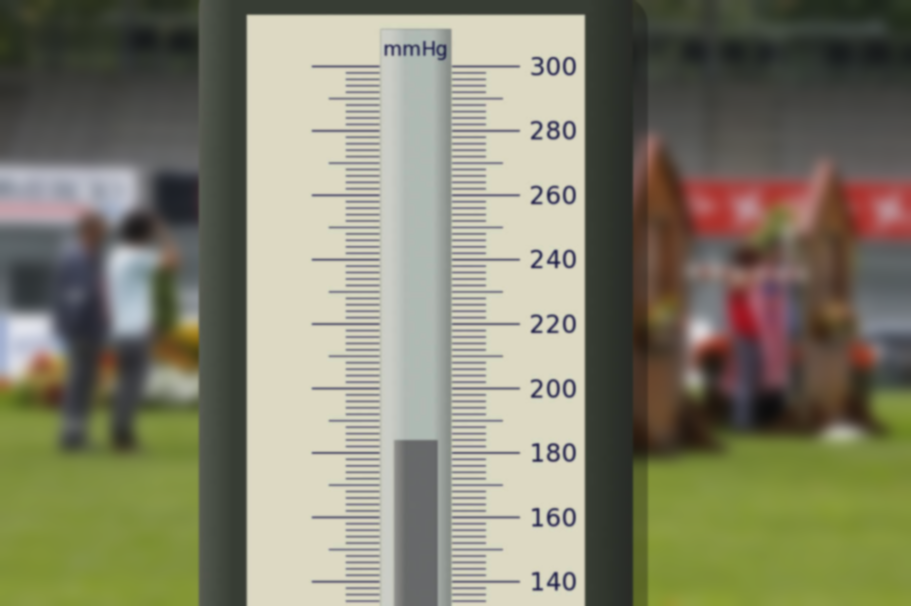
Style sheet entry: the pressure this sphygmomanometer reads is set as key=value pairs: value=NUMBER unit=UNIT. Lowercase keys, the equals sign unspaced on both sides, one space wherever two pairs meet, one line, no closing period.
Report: value=184 unit=mmHg
